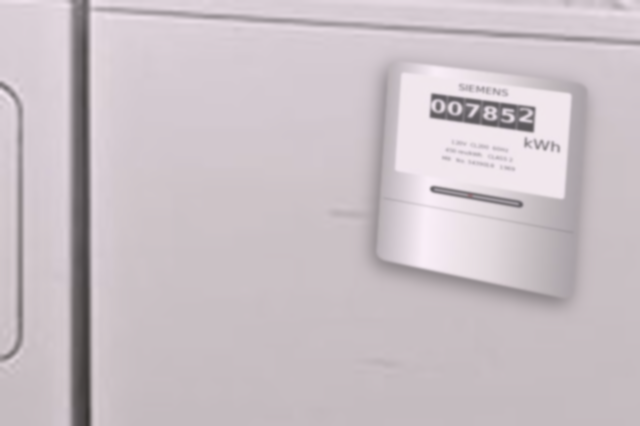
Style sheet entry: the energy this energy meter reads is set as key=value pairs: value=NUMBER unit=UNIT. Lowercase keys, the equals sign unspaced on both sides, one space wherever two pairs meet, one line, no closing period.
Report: value=7852 unit=kWh
